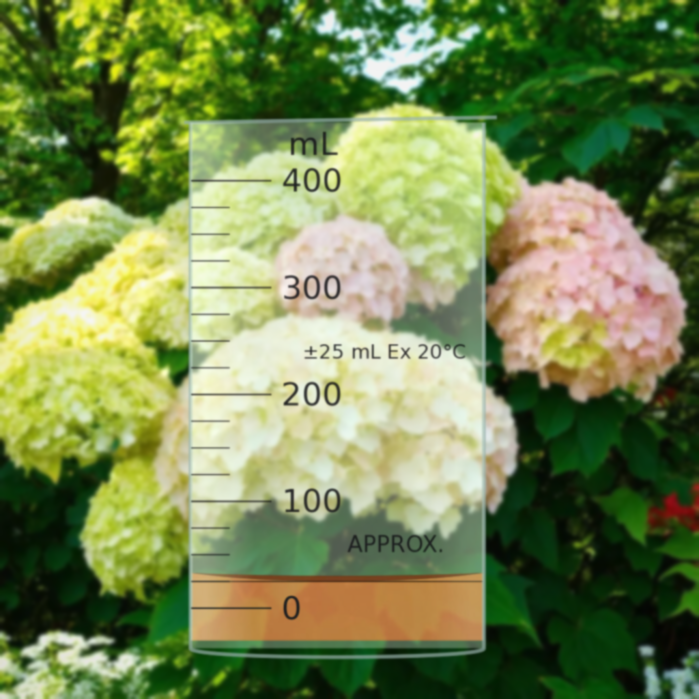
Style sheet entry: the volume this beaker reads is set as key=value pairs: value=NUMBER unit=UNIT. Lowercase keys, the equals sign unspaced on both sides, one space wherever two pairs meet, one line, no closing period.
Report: value=25 unit=mL
